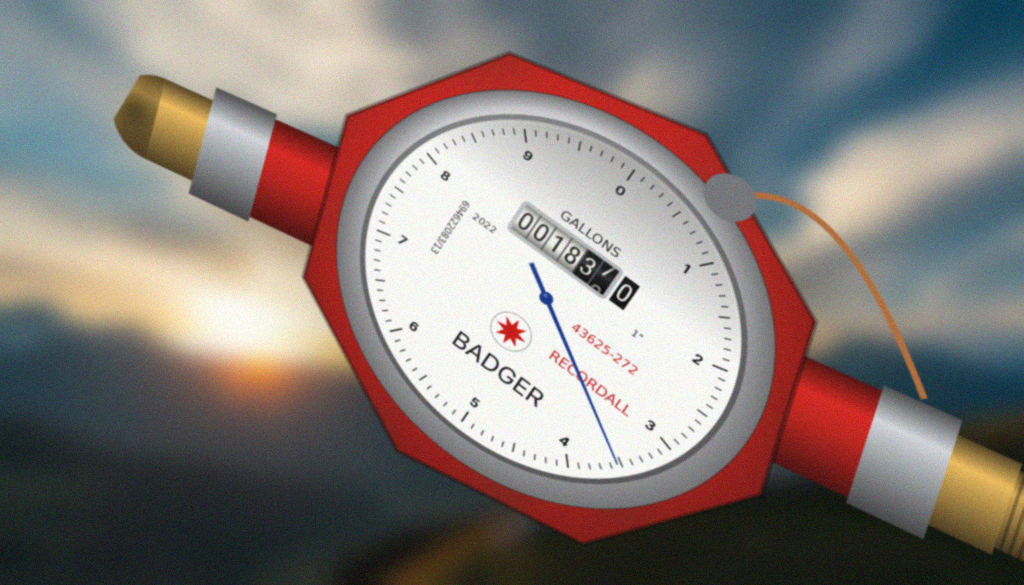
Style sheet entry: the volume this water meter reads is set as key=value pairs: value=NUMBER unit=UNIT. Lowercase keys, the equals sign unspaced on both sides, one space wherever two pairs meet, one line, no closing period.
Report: value=18373.5 unit=gal
